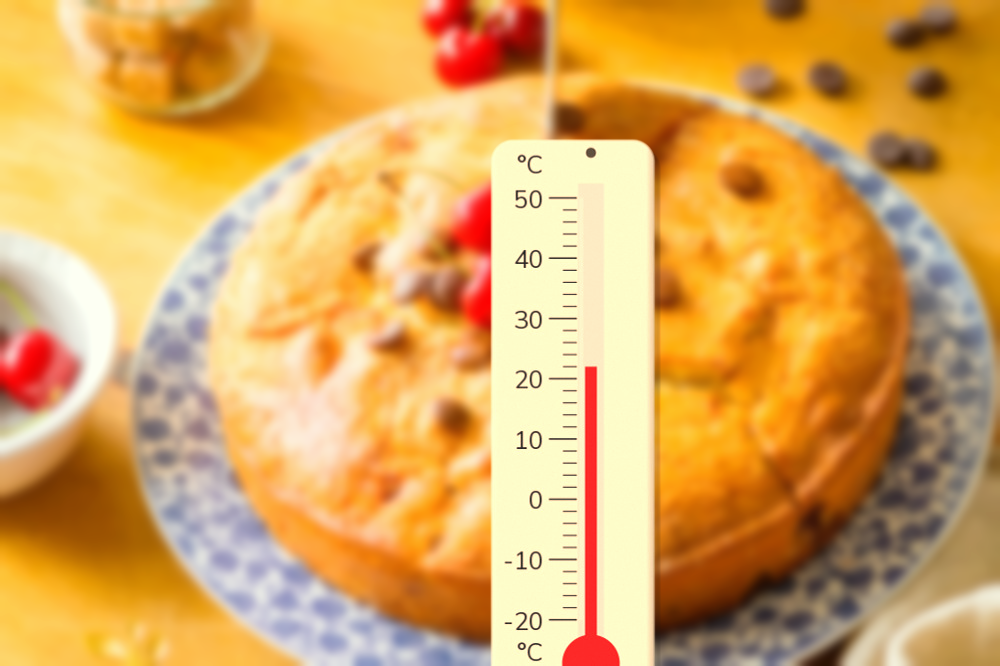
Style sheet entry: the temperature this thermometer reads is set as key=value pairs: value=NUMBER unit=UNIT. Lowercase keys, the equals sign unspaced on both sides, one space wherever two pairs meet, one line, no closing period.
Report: value=22 unit=°C
